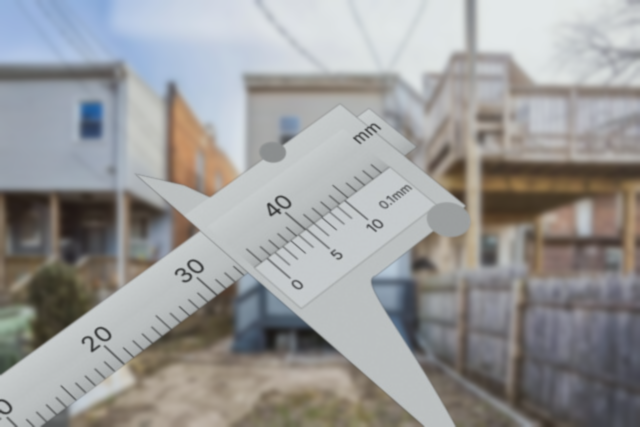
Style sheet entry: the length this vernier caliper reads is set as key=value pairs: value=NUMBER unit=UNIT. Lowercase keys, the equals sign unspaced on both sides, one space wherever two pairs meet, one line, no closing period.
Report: value=35.6 unit=mm
